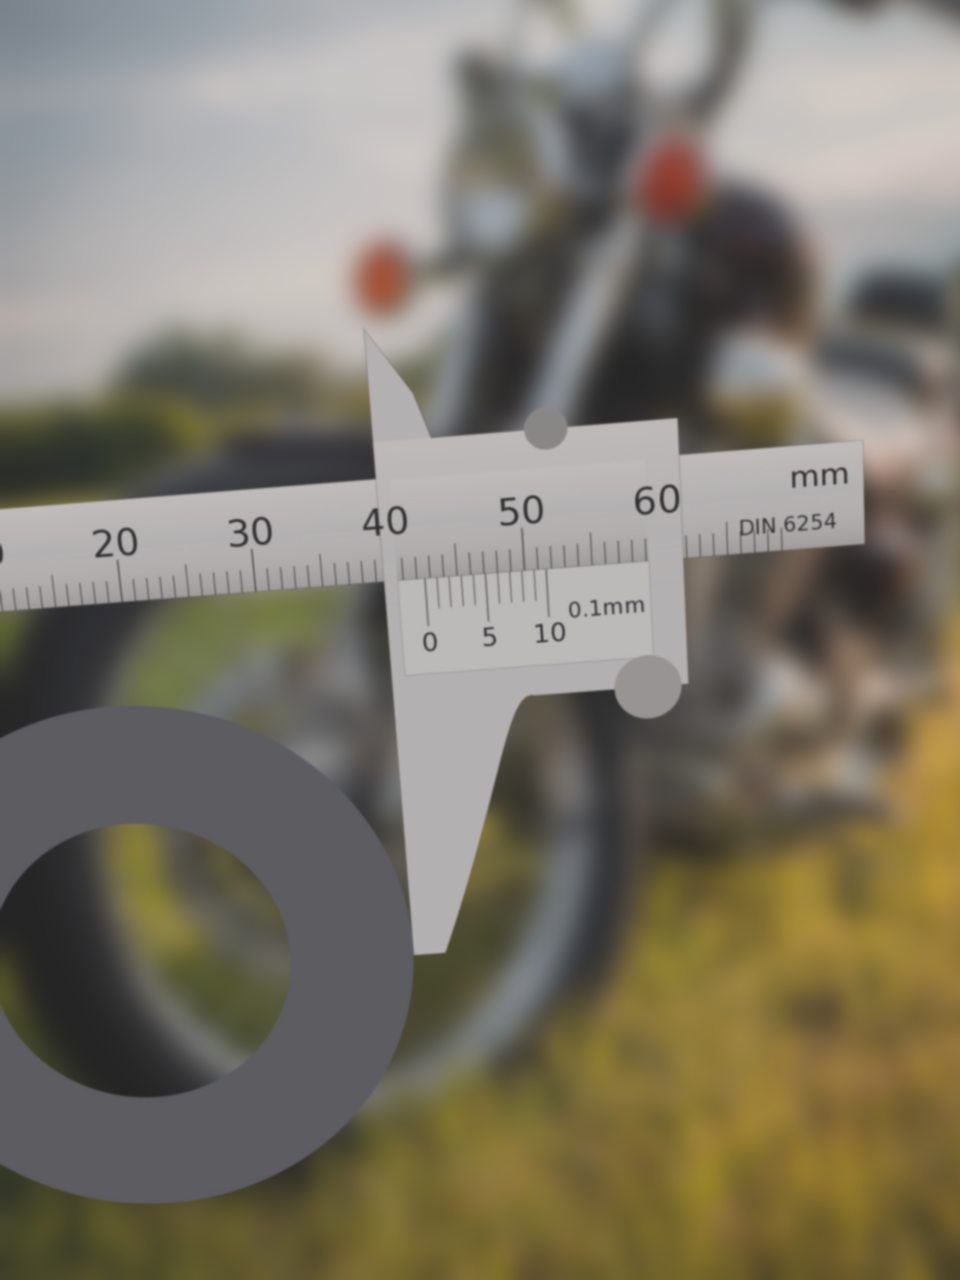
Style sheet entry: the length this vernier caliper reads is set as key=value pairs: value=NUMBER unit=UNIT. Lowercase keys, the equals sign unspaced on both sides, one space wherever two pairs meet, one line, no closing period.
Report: value=42.6 unit=mm
